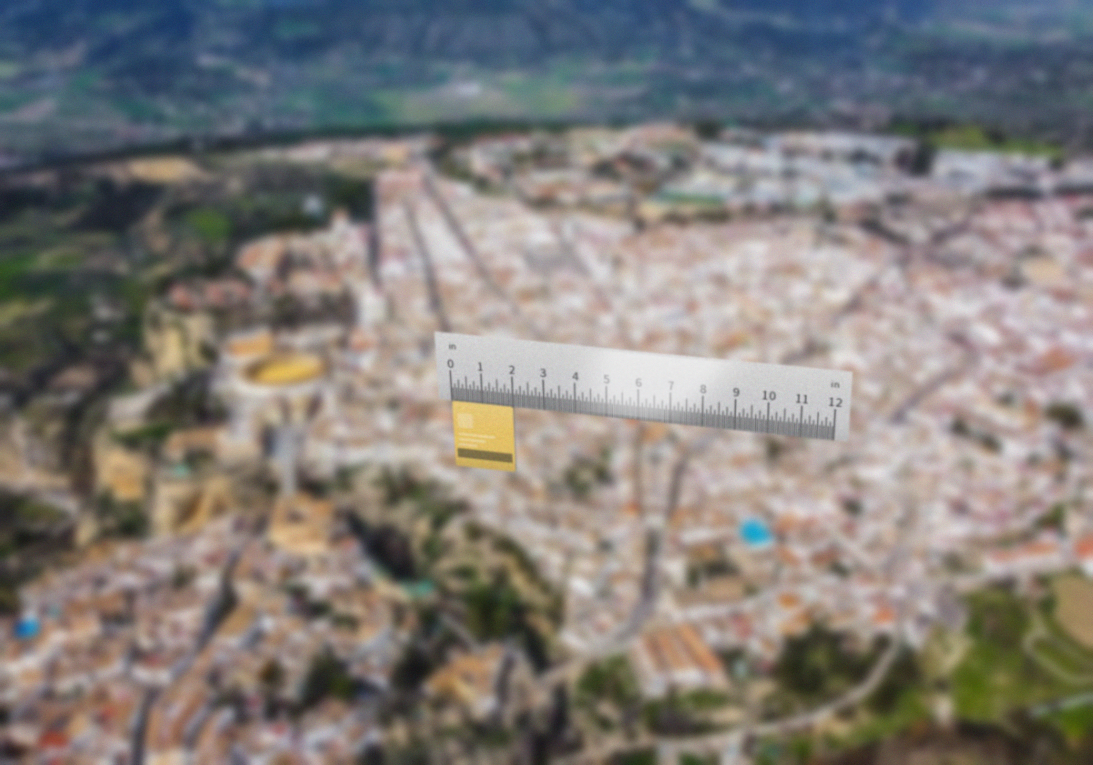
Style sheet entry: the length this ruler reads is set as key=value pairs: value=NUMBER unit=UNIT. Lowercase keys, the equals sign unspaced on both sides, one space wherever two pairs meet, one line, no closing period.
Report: value=2 unit=in
